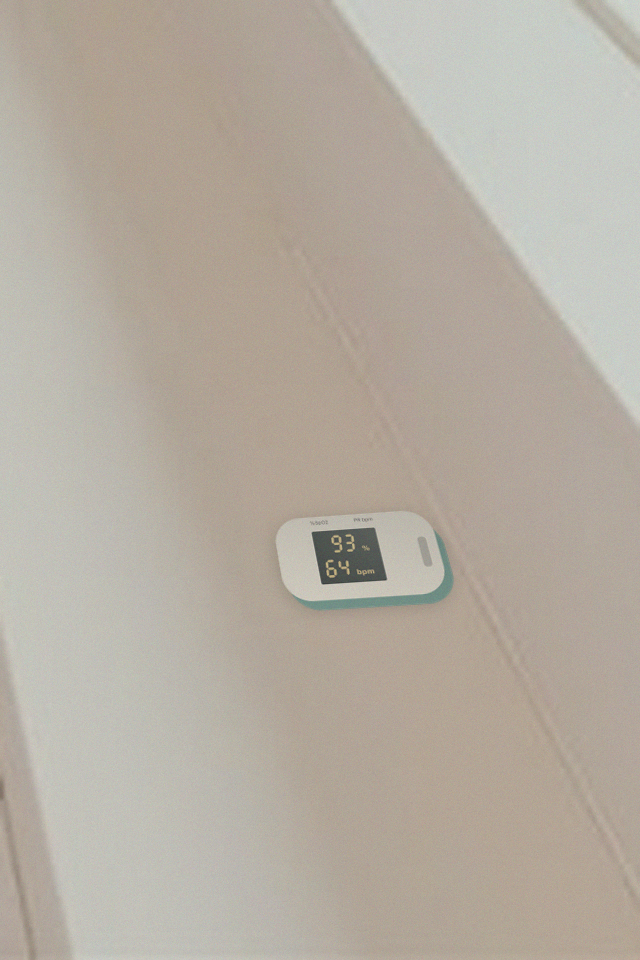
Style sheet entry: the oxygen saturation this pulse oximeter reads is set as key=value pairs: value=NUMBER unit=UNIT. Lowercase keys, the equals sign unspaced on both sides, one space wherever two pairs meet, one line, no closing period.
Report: value=93 unit=%
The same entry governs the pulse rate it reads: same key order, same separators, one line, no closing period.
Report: value=64 unit=bpm
